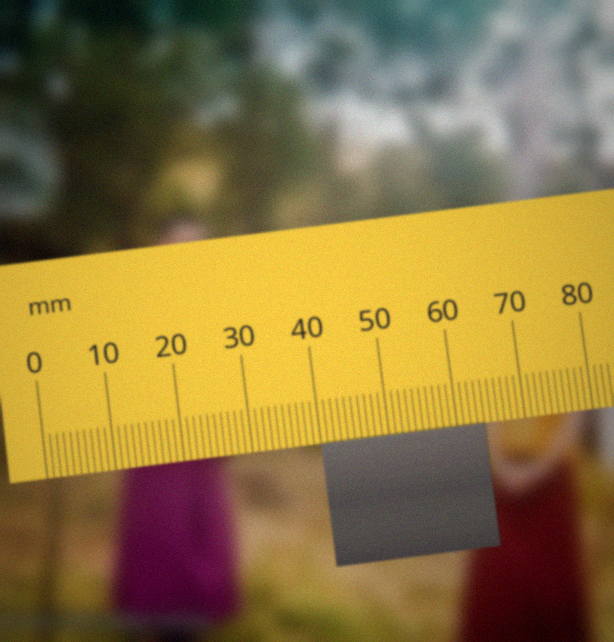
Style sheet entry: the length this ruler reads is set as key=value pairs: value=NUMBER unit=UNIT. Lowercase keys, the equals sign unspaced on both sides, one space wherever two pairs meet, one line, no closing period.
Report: value=24 unit=mm
